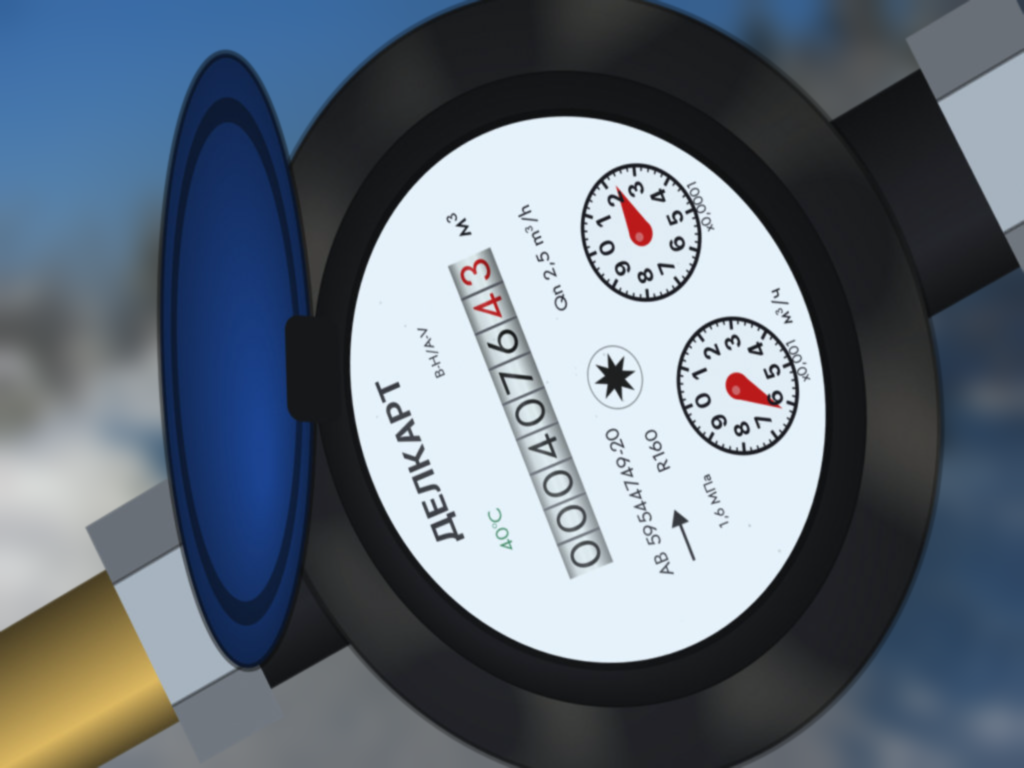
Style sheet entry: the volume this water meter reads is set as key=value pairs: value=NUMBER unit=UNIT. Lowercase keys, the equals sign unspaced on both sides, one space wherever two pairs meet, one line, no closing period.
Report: value=4076.4362 unit=m³
